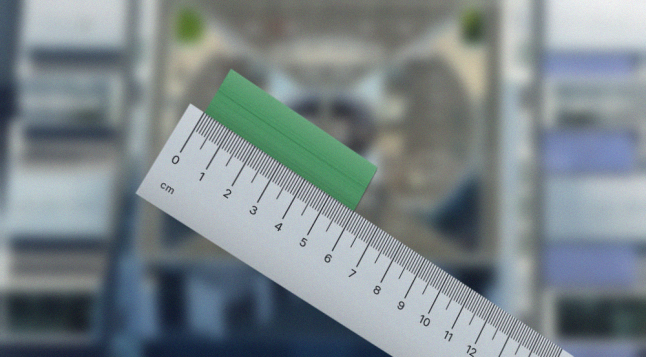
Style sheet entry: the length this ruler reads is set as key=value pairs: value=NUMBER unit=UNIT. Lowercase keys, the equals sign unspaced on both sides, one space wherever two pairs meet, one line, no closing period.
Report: value=6 unit=cm
